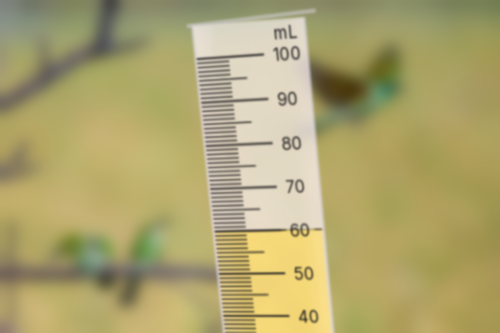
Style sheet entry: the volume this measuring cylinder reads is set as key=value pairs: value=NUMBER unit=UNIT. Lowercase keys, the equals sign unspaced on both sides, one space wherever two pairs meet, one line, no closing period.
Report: value=60 unit=mL
